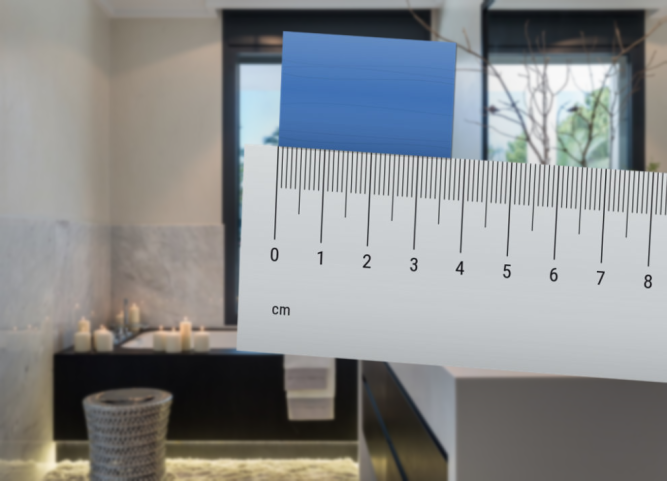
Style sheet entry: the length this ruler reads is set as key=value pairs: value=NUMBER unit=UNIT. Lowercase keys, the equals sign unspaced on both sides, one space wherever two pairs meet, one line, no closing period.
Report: value=3.7 unit=cm
